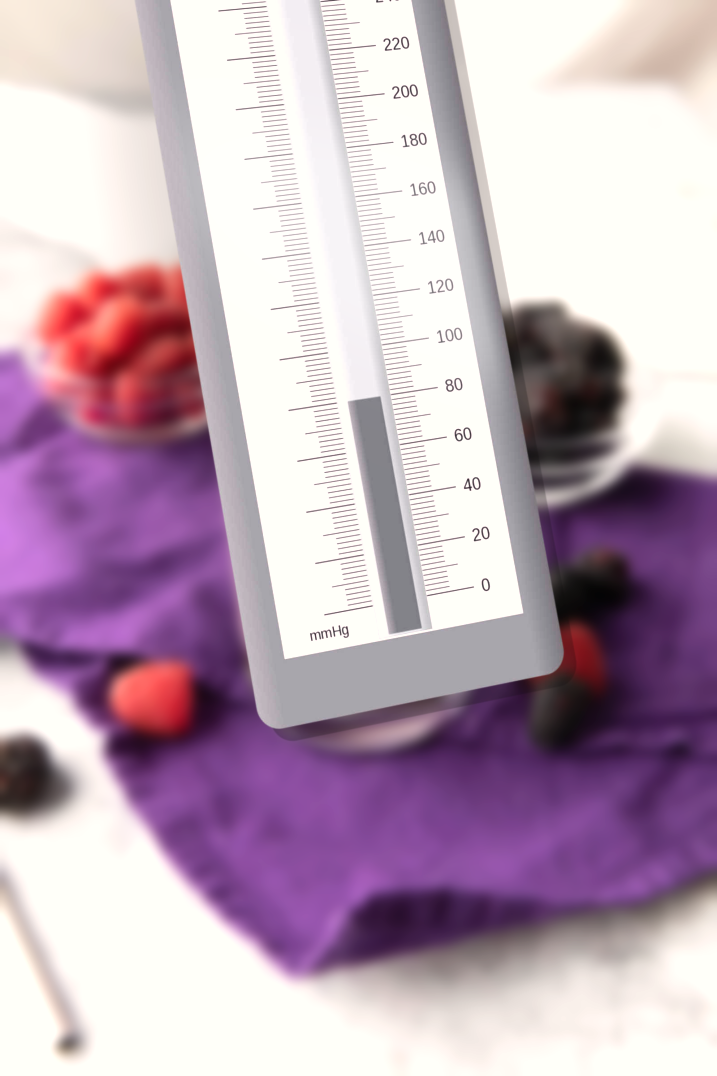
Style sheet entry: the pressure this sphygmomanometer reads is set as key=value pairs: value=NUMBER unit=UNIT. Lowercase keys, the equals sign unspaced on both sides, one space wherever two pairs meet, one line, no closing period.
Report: value=80 unit=mmHg
